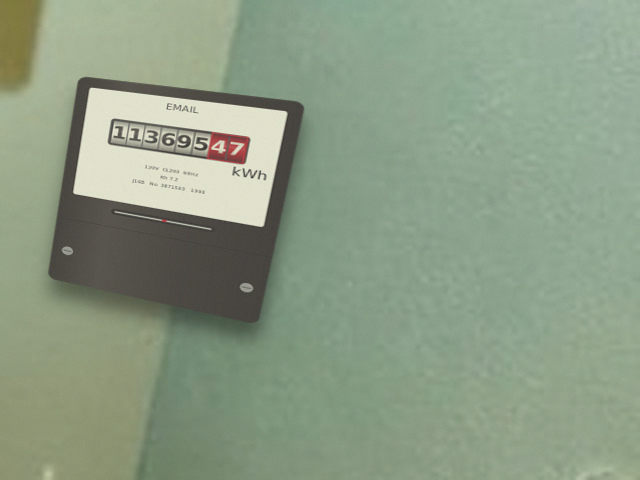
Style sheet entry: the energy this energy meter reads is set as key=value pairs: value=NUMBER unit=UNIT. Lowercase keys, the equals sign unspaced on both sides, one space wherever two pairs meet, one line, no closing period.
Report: value=113695.47 unit=kWh
